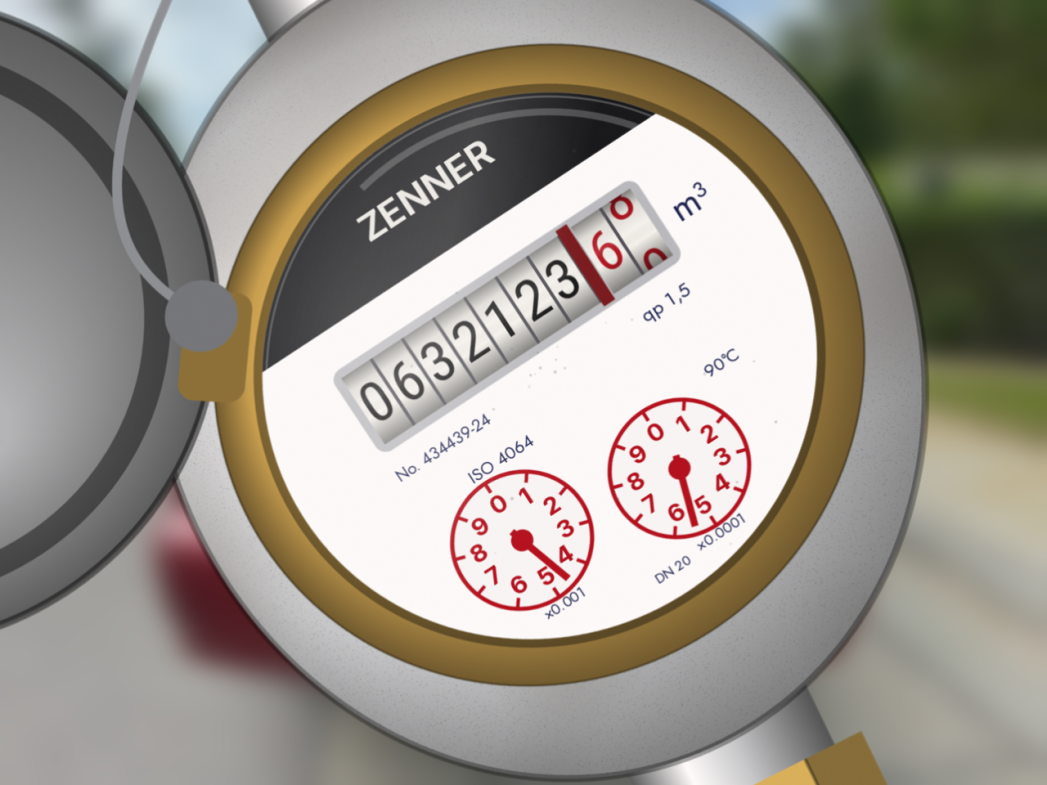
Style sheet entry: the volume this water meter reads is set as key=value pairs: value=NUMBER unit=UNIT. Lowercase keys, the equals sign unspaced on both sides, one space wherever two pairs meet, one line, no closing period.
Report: value=632123.6845 unit=m³
